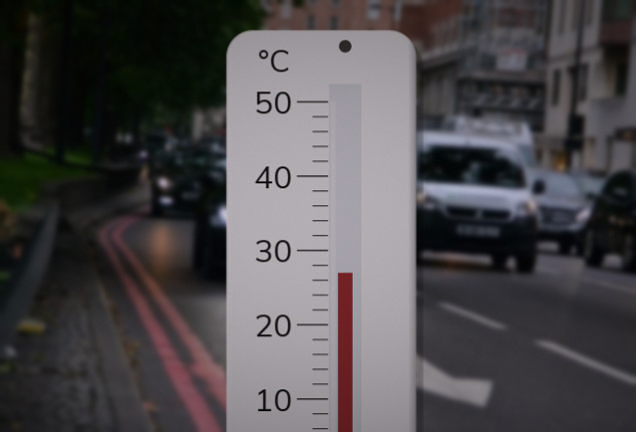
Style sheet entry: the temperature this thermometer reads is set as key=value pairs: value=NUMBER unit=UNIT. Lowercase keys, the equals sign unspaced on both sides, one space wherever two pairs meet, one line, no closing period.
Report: value=27 unit=°C
